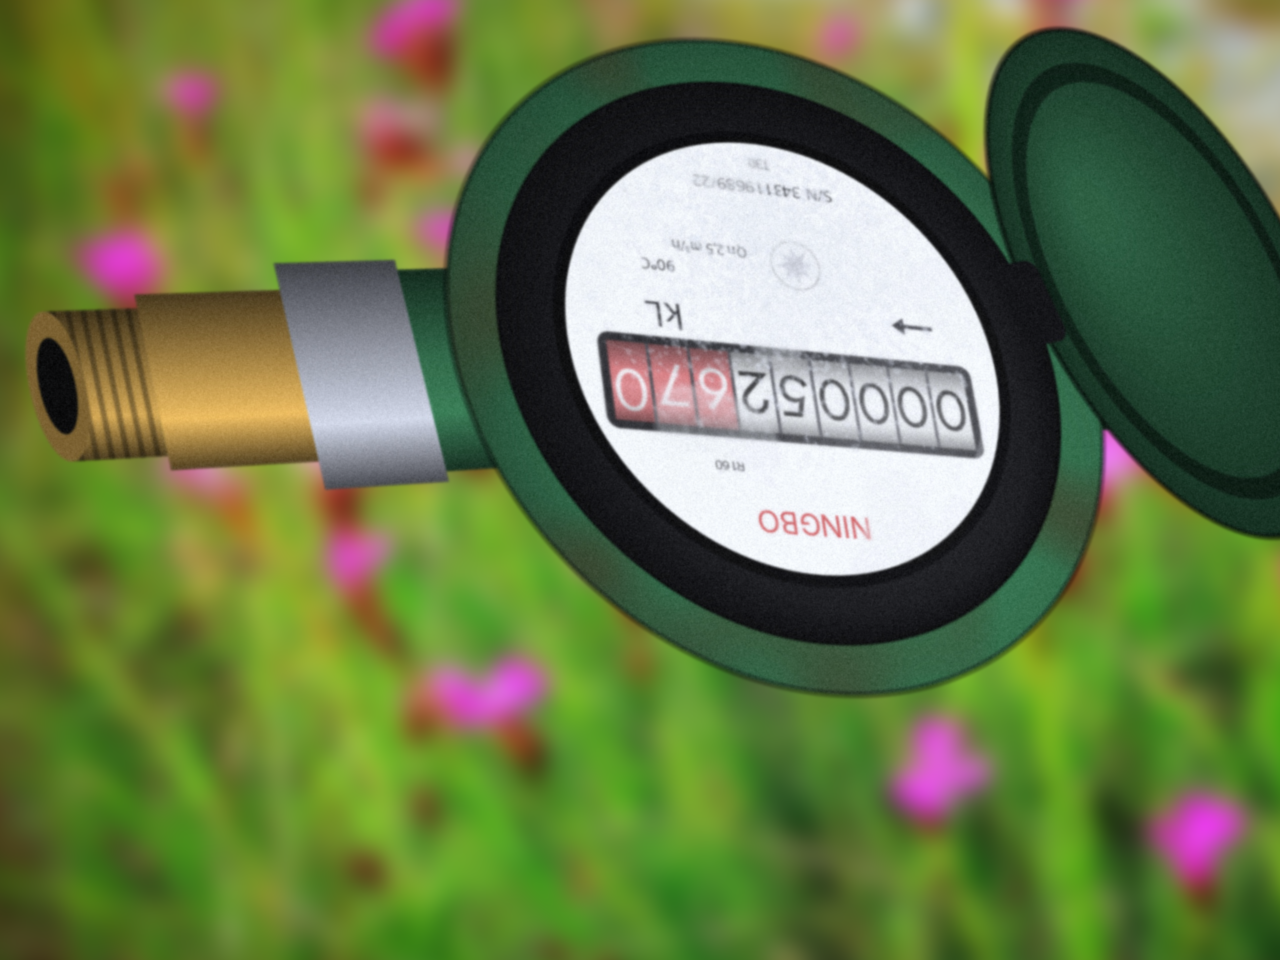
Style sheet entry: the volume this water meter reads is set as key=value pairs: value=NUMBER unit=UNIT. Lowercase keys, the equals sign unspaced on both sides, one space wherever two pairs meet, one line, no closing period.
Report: value=52.670 unit=kL
